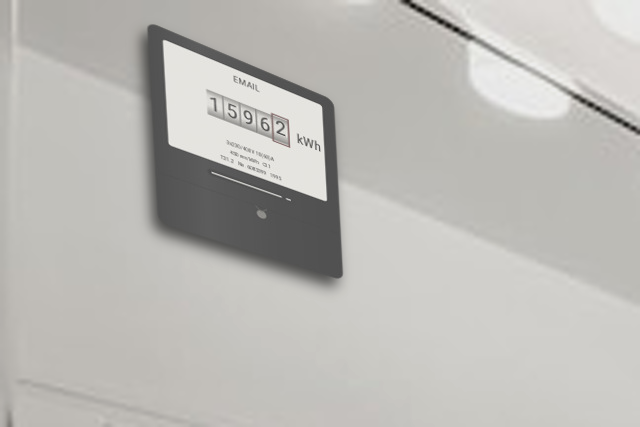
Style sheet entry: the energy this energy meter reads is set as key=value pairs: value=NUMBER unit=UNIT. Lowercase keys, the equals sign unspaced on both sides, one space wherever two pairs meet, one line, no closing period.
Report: value=1596.2 unit=kWh
